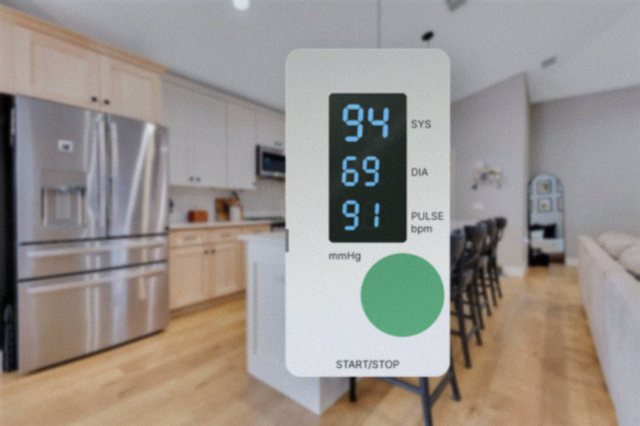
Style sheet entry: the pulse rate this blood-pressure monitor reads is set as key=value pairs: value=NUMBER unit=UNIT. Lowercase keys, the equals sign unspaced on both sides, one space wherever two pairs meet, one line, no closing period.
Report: value=91 unit=bpm
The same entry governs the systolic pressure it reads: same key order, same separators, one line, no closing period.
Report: value=94 unit=mmHg
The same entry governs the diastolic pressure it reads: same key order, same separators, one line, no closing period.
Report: value=69 unit=mmHg
